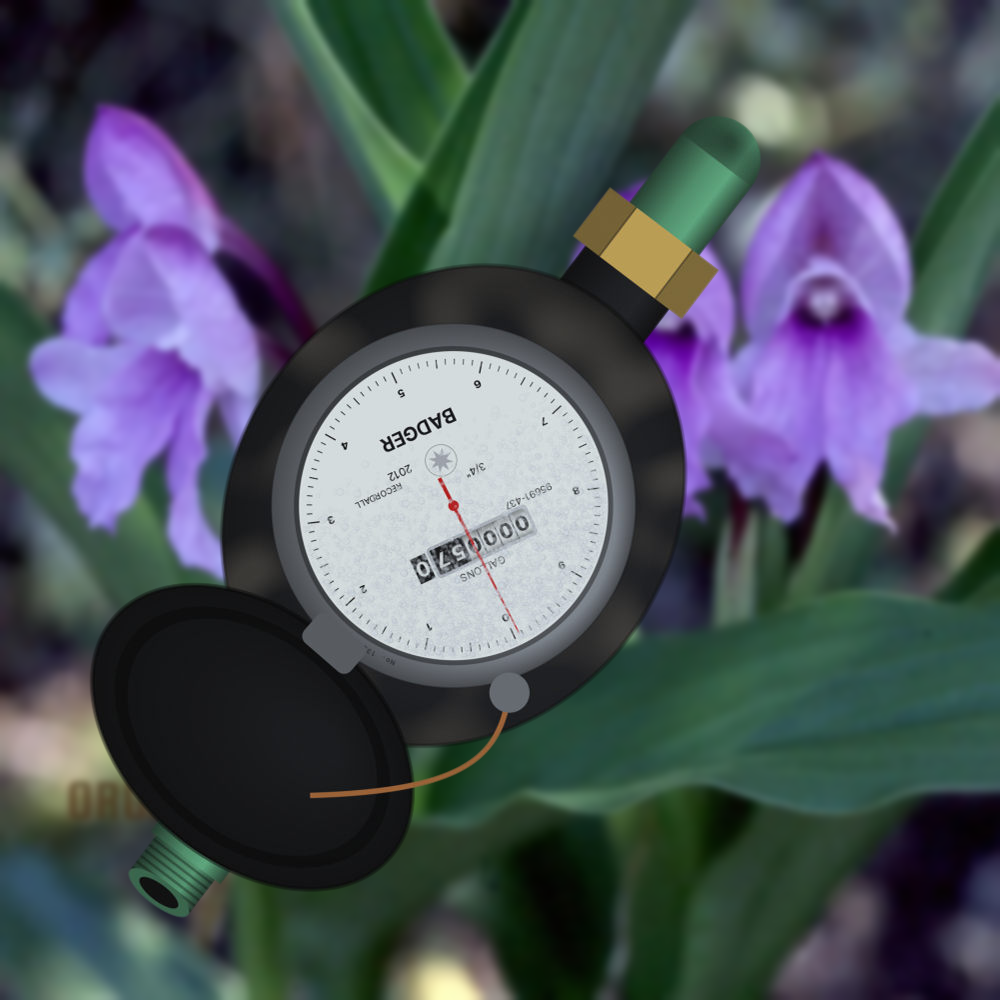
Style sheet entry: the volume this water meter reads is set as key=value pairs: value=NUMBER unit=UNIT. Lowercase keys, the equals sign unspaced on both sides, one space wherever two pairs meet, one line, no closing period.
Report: value=569.9 unit=gal
